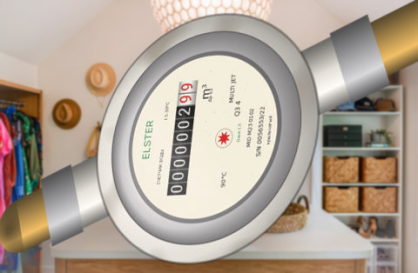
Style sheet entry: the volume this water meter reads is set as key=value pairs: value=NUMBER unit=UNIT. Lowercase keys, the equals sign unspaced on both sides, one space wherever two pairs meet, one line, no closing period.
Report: value=2.99 unit=m³
